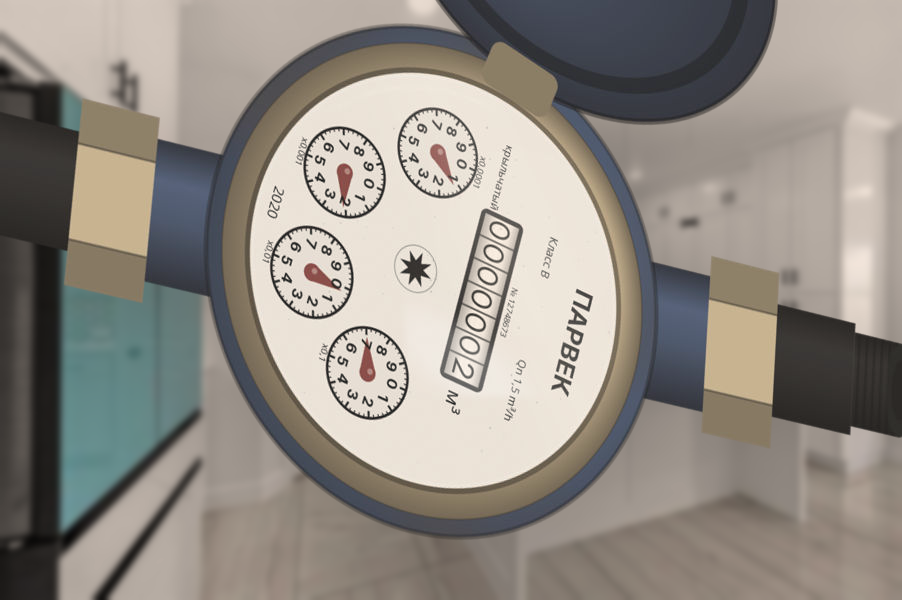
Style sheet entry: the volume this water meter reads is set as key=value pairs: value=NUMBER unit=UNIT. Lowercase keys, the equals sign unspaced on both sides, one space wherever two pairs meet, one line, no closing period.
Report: value=2.7021 unit=m³
